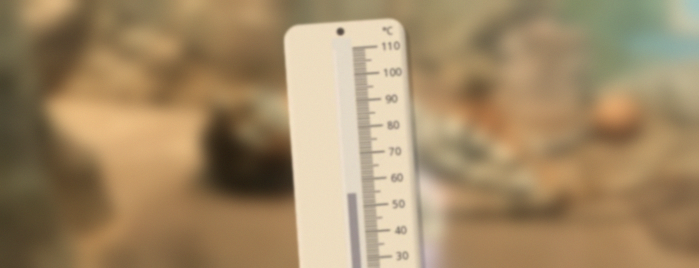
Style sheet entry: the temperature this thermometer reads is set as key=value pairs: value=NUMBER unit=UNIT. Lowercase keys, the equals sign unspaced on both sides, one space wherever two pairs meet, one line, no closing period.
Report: value=55 unit=°C
